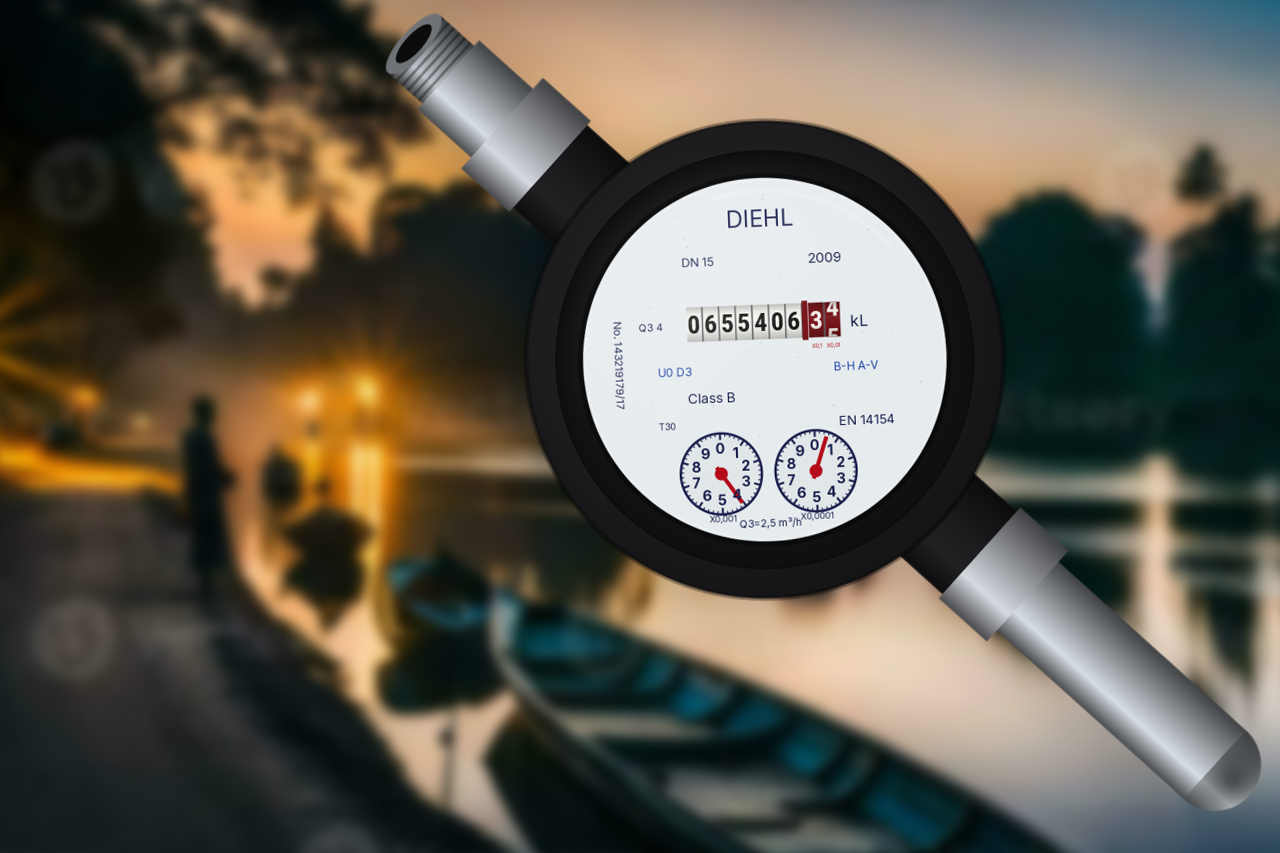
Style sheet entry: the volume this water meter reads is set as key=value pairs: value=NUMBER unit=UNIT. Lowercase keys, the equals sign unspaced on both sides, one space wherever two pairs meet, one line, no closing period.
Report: value=655406.3440 unit=kL
